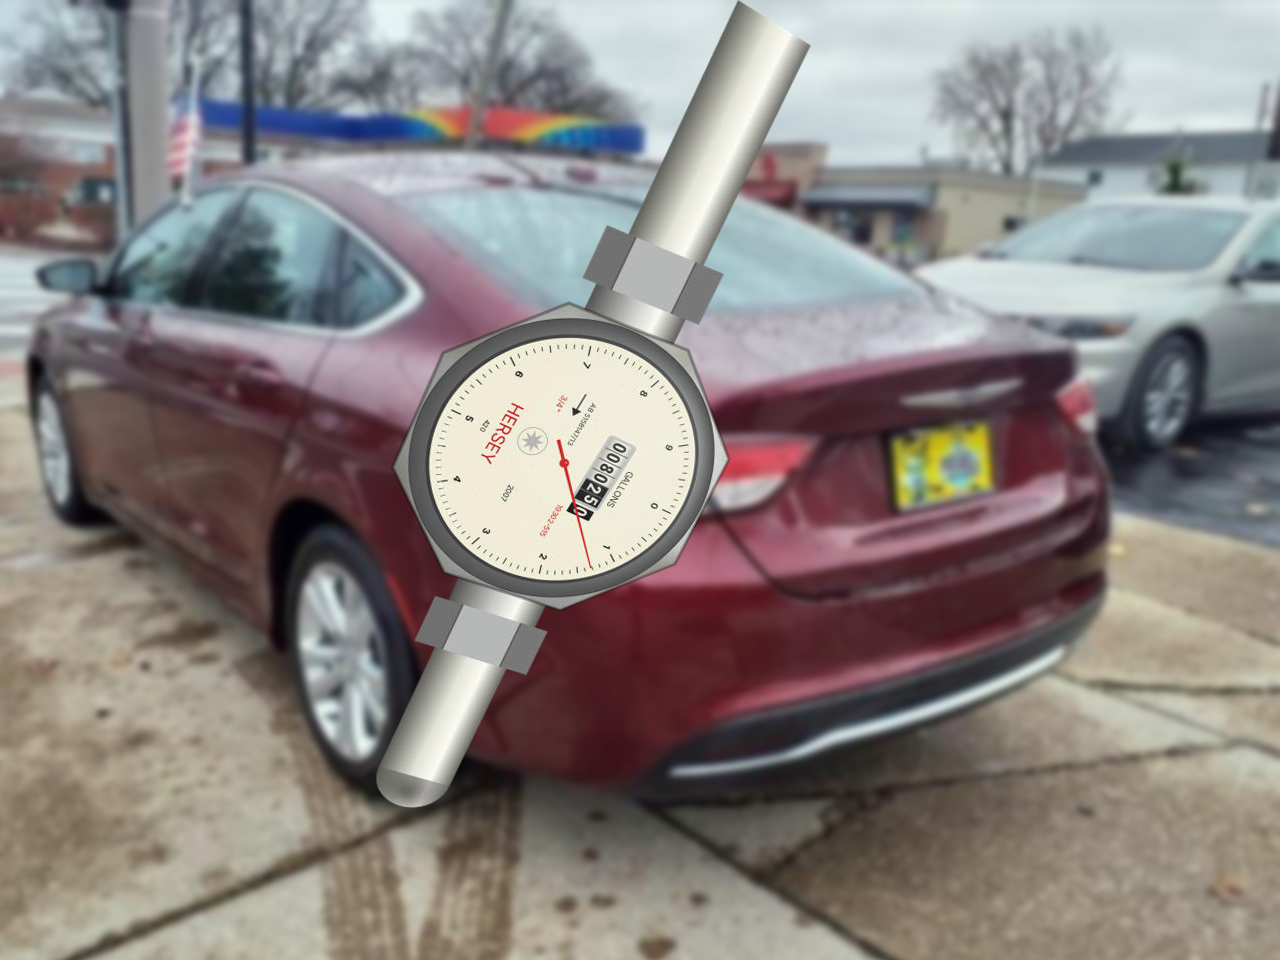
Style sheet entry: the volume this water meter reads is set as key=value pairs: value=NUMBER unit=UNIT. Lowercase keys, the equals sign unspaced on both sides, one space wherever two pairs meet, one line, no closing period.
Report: value=80251.3 unit=gal
